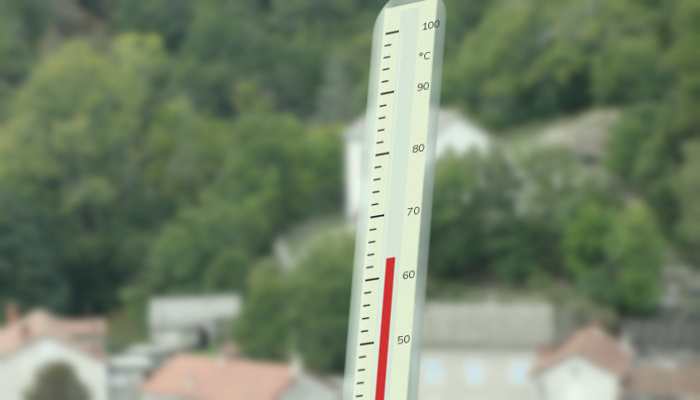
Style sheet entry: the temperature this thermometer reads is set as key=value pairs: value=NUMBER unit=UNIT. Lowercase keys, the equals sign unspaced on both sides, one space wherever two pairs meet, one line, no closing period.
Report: value=63 unit=°C
